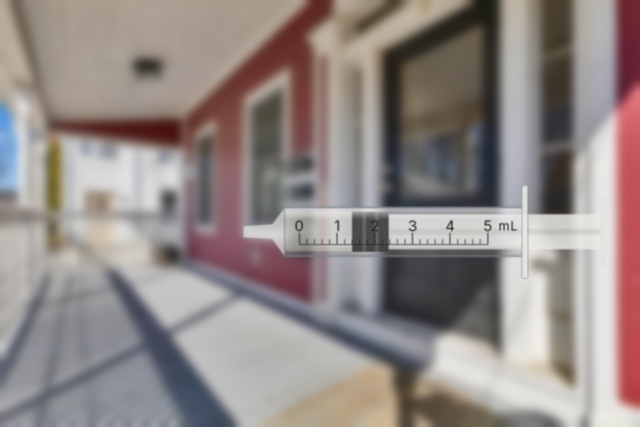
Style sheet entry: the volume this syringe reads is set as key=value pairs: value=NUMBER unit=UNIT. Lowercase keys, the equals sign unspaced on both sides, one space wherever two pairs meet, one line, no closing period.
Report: value=1.4 unit=mL
